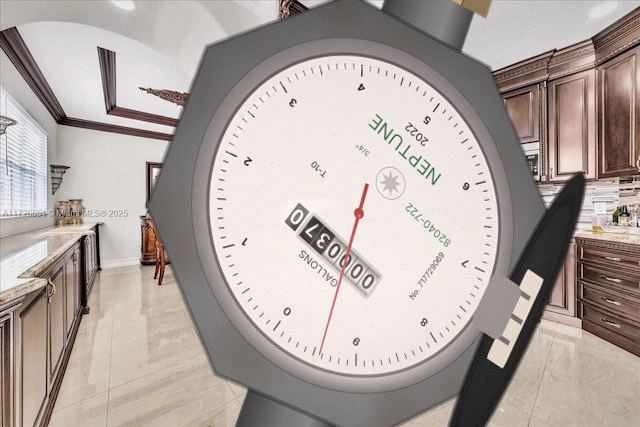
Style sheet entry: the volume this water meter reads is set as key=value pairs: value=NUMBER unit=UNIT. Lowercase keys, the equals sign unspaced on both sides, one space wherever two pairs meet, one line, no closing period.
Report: value=369.4 unit=gal
